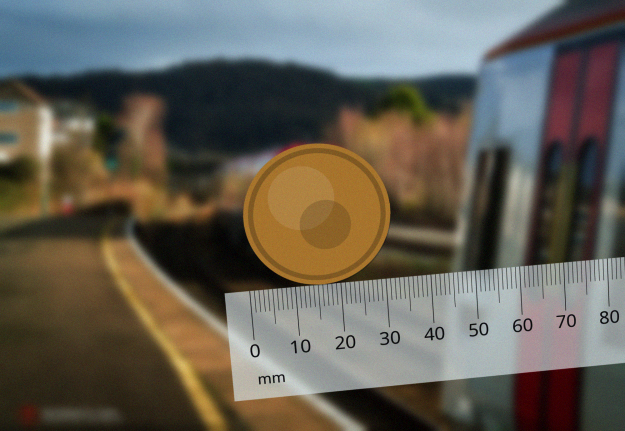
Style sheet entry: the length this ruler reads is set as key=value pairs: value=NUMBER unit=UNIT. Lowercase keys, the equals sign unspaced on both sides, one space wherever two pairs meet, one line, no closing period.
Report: value=32 unit=mm
